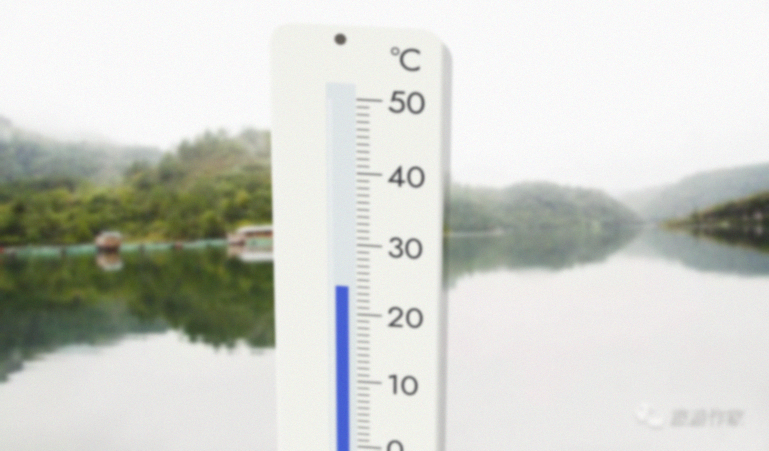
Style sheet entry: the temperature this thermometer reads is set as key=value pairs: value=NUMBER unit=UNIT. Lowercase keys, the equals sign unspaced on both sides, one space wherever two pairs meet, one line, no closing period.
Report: value=24 unit=°C
